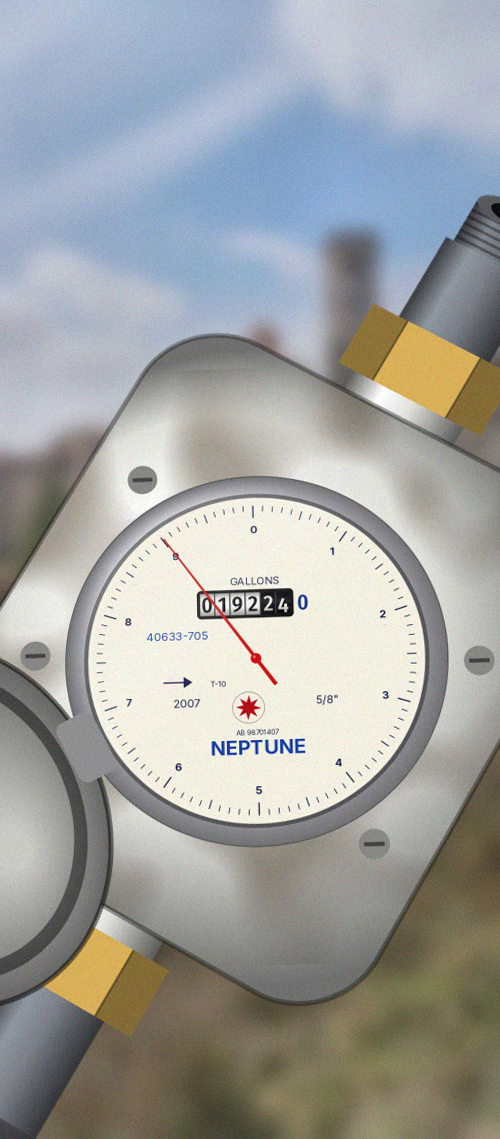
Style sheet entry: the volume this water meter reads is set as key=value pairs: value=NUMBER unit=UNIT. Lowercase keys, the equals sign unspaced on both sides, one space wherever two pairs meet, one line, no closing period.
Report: value=192239.0 unit=gal
